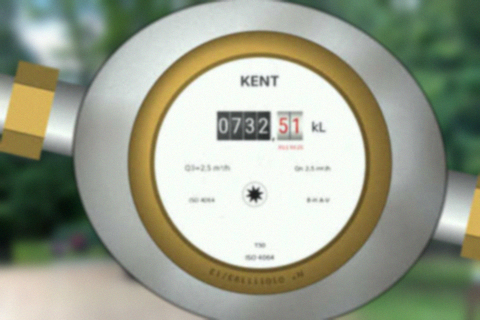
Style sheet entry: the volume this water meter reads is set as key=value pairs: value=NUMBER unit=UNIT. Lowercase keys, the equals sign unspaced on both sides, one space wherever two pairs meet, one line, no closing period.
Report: value=732.51 unit=kL
